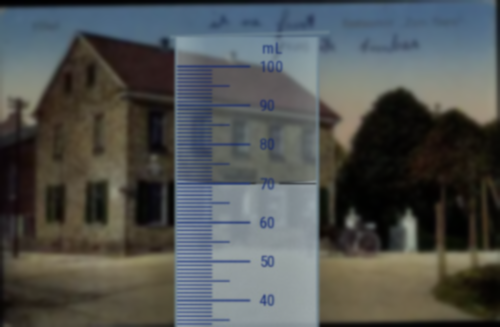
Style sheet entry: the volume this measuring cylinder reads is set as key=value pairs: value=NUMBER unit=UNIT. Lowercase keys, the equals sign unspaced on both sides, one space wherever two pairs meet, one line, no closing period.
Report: value=70 unit=mL
